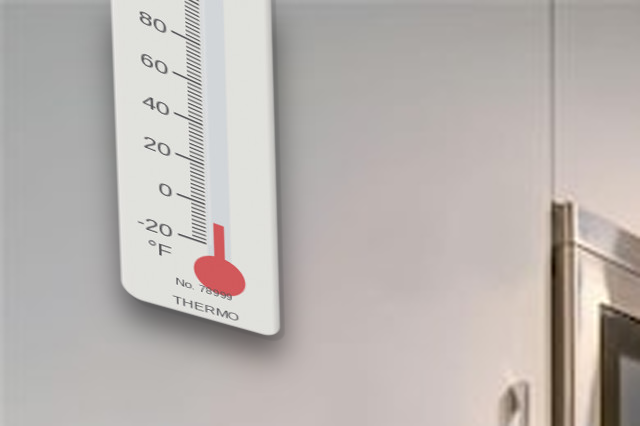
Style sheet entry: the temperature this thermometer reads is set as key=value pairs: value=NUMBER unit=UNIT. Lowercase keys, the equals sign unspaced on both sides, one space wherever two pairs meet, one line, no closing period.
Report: value=-8 unit=°F
